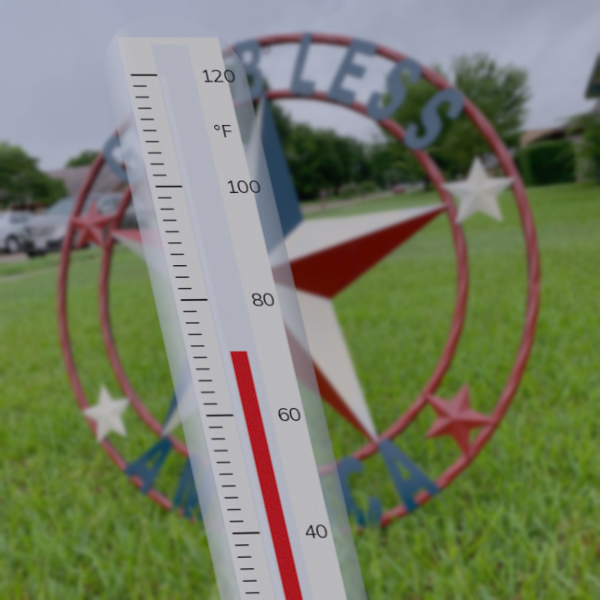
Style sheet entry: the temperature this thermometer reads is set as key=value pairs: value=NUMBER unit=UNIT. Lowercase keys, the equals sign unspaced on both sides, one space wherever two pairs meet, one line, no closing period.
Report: value=71 unit=°F
